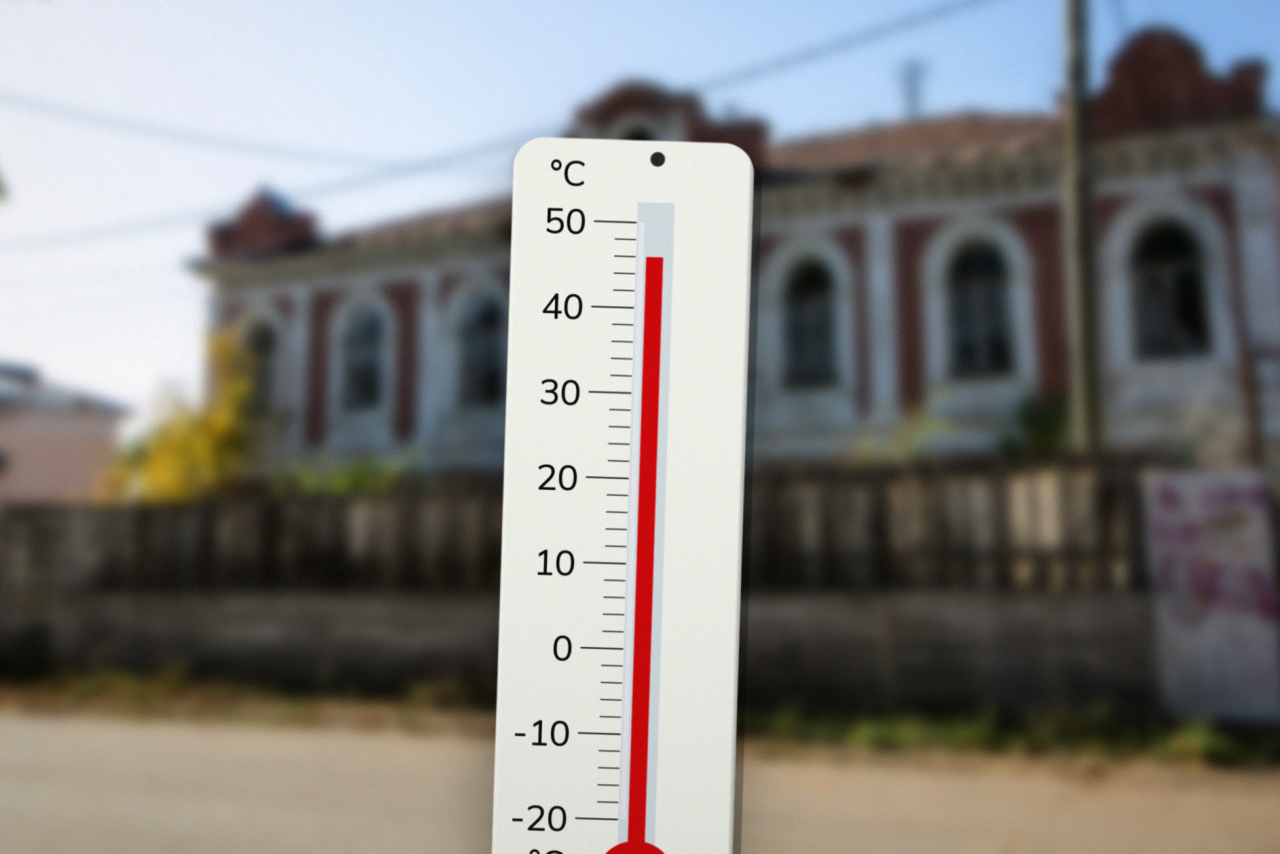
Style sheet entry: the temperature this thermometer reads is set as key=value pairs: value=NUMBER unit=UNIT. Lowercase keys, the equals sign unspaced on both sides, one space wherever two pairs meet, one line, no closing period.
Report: value=46 unit=°C
